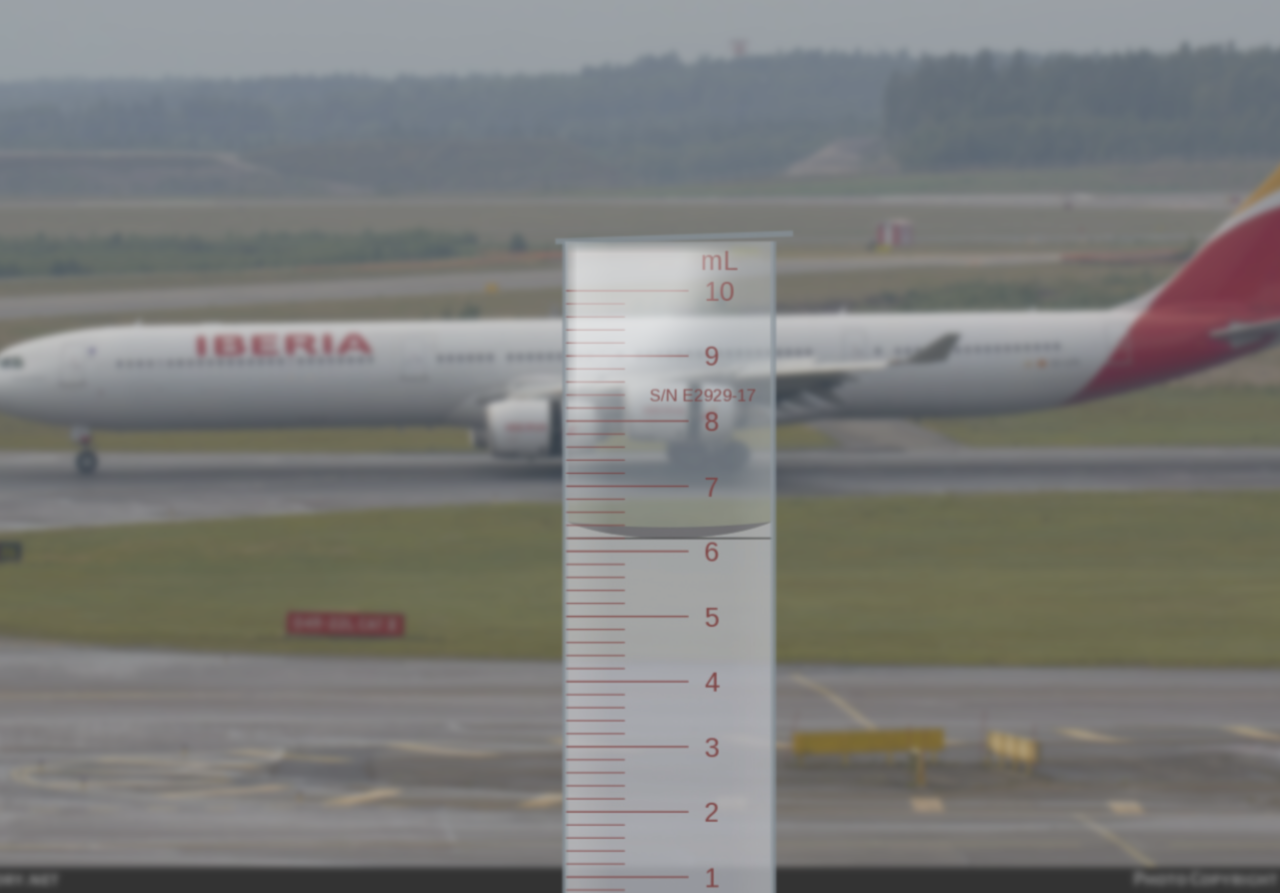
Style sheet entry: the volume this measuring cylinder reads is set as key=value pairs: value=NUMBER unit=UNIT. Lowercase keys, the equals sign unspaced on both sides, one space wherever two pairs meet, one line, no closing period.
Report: value=6.2 unit=mL
